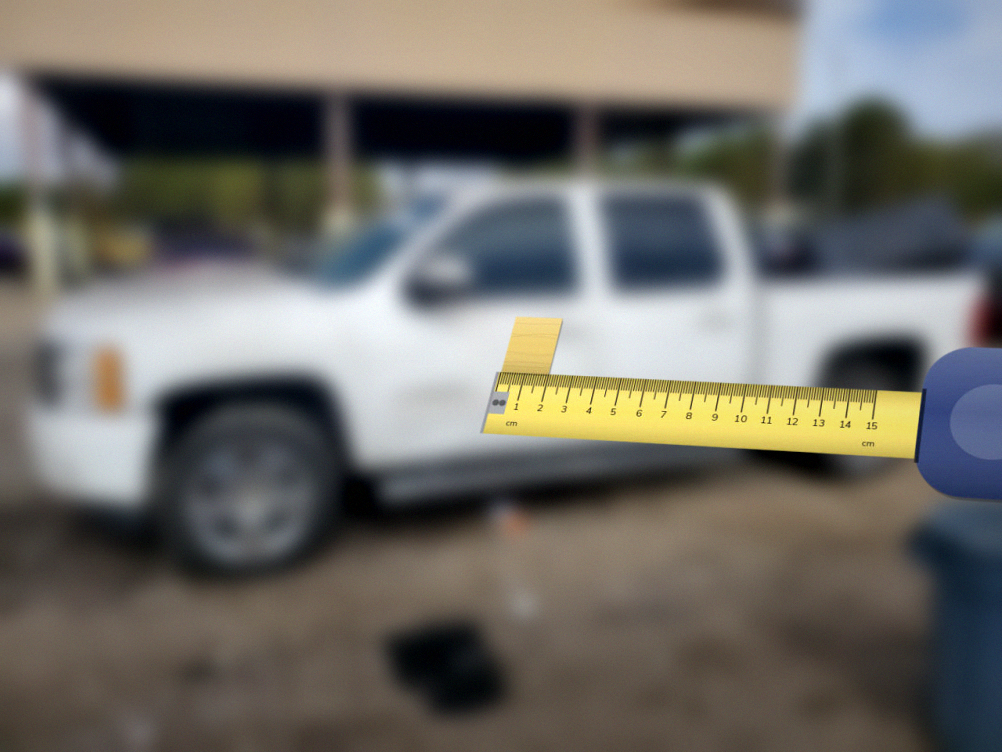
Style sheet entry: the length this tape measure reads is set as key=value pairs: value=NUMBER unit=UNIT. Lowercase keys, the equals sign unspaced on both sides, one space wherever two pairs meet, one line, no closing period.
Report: value=2 unit=cm
